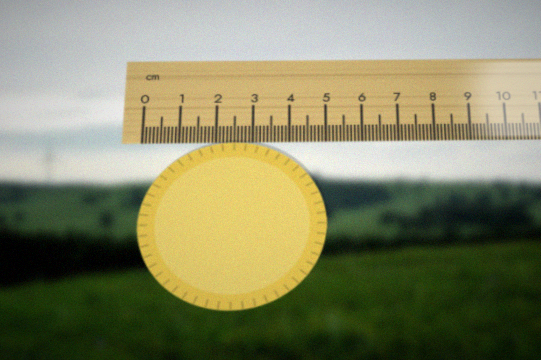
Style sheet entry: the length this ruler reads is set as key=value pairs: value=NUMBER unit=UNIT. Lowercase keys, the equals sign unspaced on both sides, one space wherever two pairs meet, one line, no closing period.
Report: value=5 unit=cm
